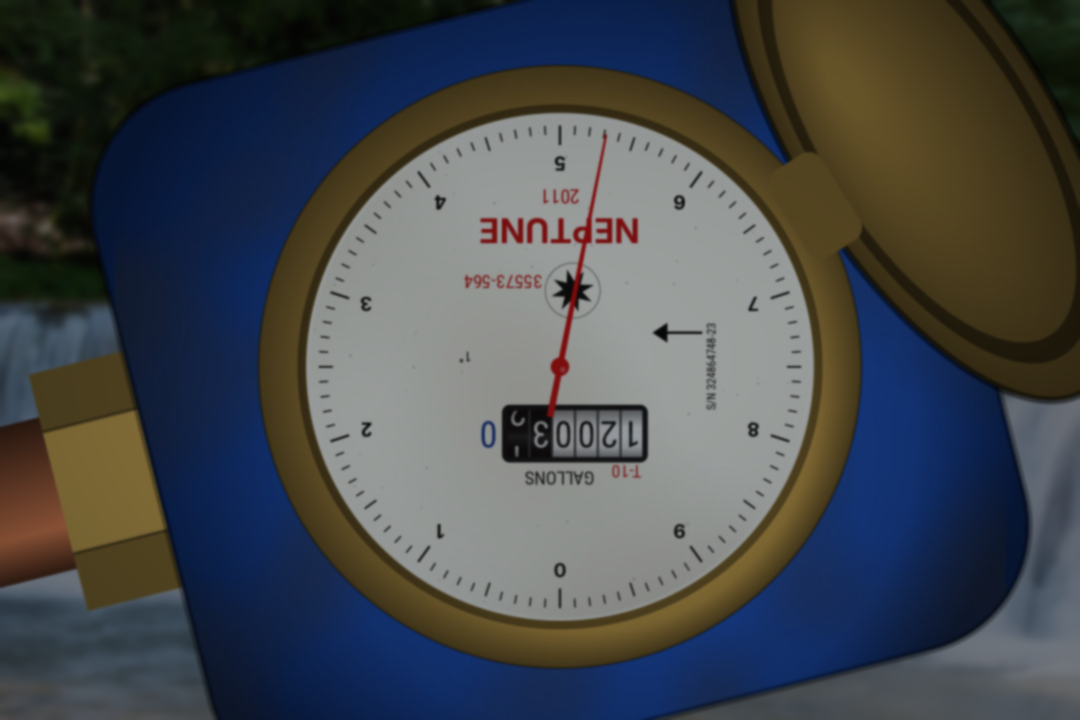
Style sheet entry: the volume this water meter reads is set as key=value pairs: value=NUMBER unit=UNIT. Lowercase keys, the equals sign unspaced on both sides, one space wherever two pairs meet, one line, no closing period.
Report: value=1200315.3 unit=gal
